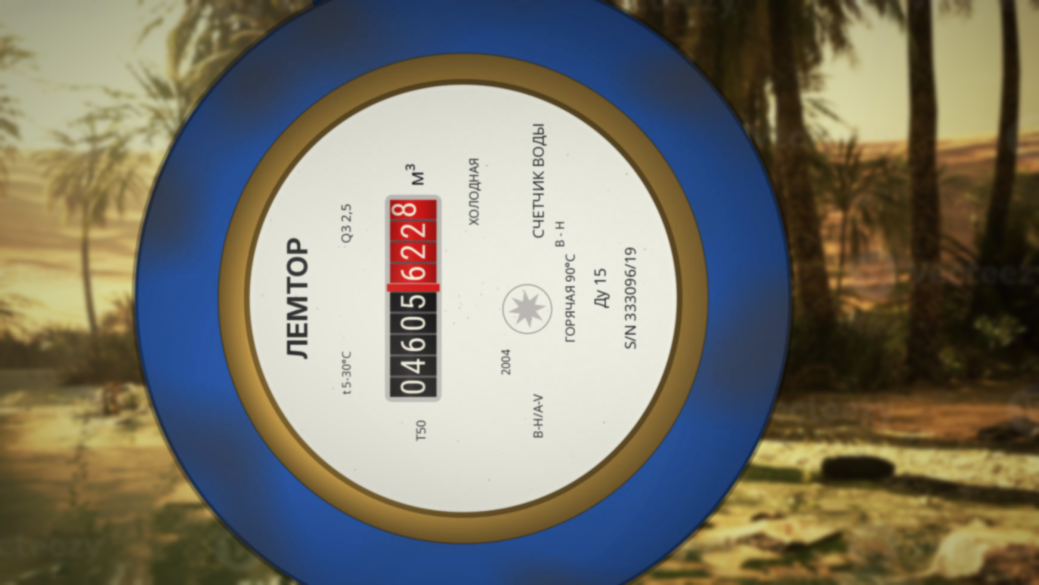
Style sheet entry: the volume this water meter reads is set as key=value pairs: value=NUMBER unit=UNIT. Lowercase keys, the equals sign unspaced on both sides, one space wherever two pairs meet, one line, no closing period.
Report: value=4605.6228 unit=m³
